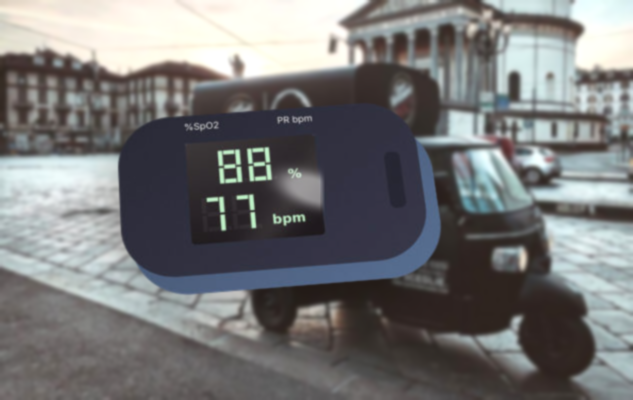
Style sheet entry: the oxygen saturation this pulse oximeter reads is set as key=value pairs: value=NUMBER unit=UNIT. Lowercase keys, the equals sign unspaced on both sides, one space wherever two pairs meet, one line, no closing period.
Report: value=88 unit=%
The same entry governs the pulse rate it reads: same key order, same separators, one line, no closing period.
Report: value=77 unit=bpm
